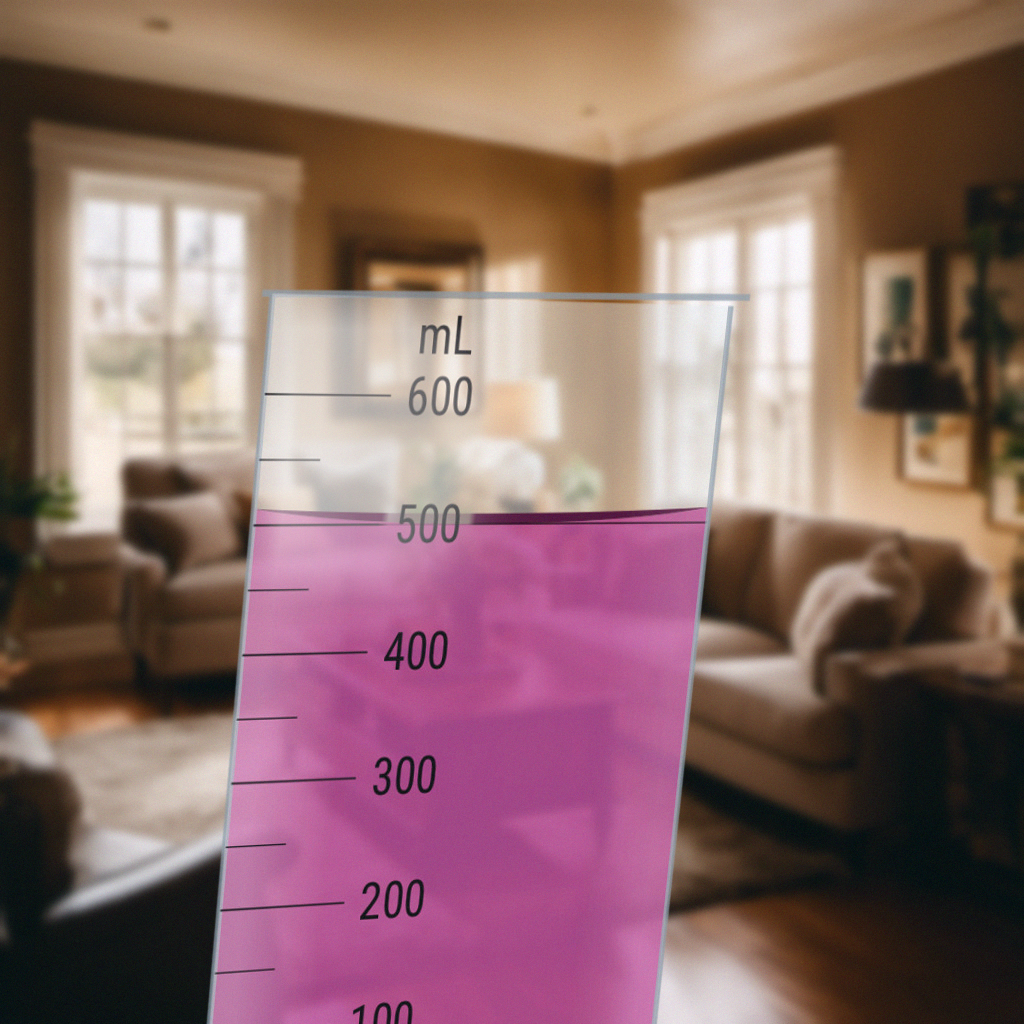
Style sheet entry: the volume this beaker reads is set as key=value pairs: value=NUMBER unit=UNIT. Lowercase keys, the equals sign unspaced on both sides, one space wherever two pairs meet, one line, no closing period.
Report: value=500 unit=mL
